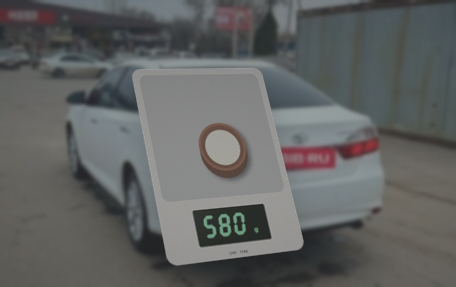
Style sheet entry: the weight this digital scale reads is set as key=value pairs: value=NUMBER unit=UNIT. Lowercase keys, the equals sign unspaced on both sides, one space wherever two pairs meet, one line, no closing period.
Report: value=580 unit=g
